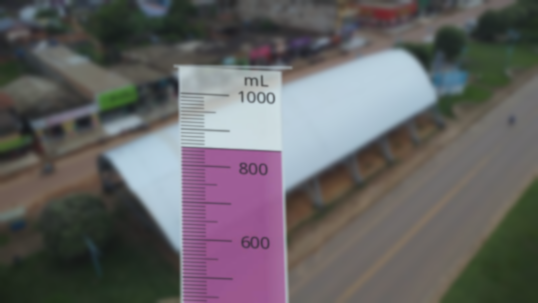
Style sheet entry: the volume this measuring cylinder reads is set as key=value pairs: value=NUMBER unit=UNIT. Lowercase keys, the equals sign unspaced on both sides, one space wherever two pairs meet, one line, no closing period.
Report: value=850 unit=mL
